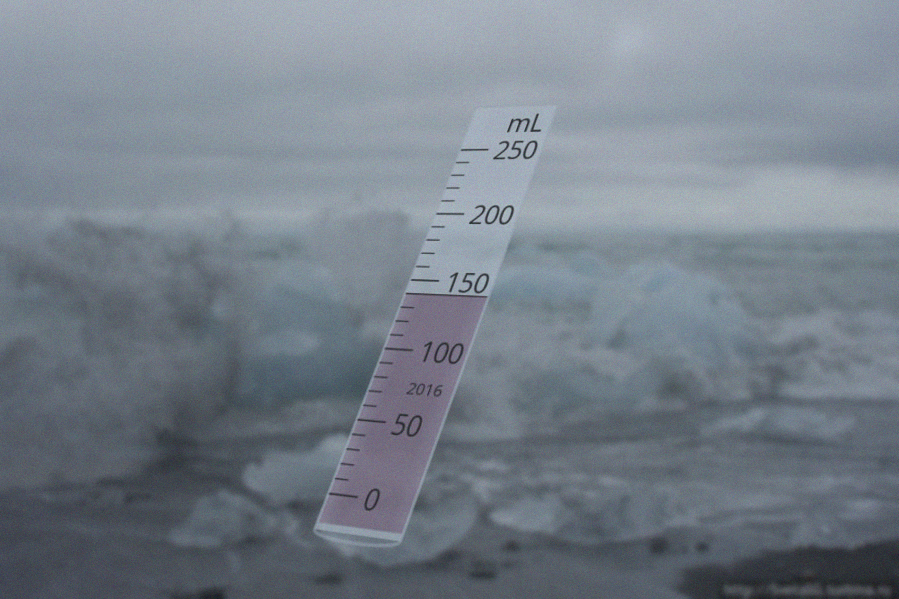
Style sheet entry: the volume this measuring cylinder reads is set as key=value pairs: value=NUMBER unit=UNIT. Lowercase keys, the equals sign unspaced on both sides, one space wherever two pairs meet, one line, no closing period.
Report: value=140 unit=mL
